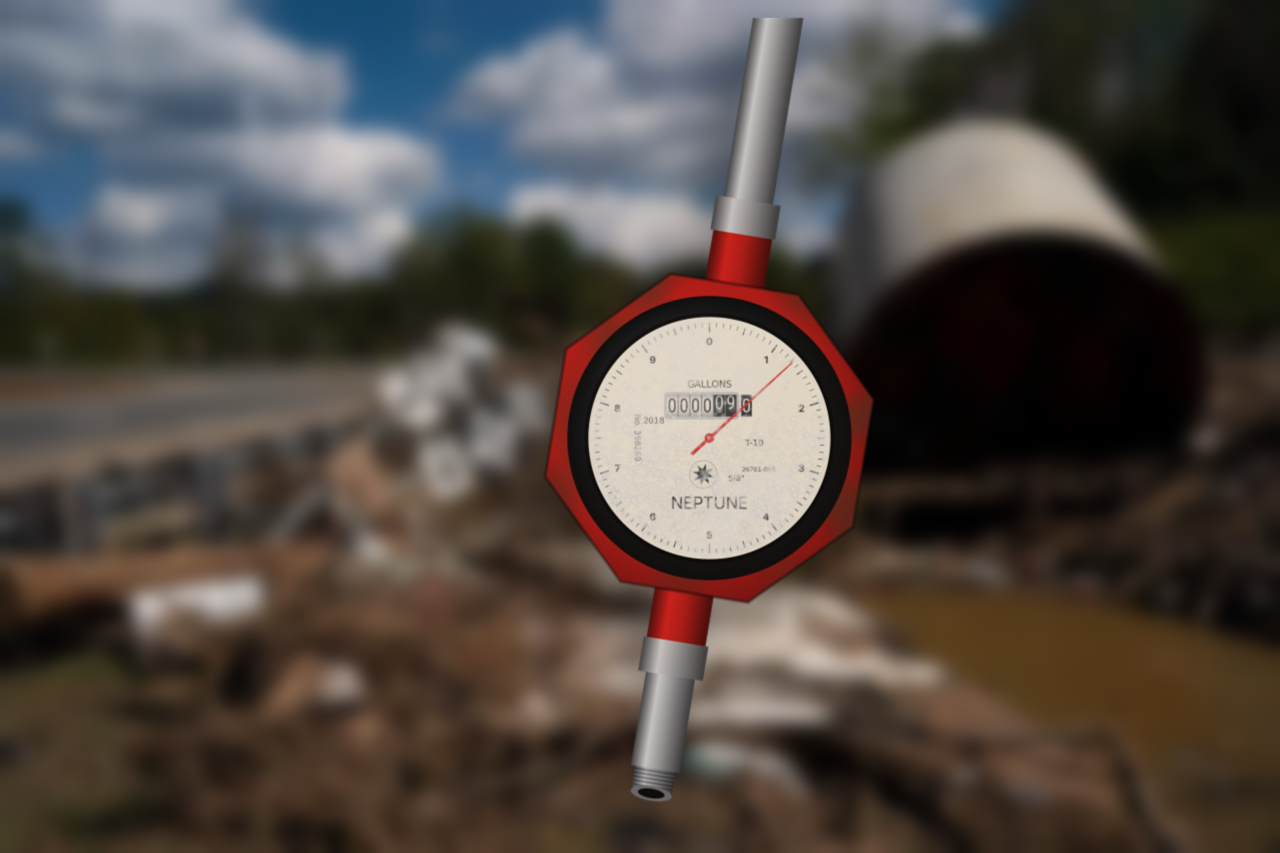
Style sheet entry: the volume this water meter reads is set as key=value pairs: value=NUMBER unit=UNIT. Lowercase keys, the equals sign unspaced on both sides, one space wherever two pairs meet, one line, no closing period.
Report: value=91.3 unit=gal
